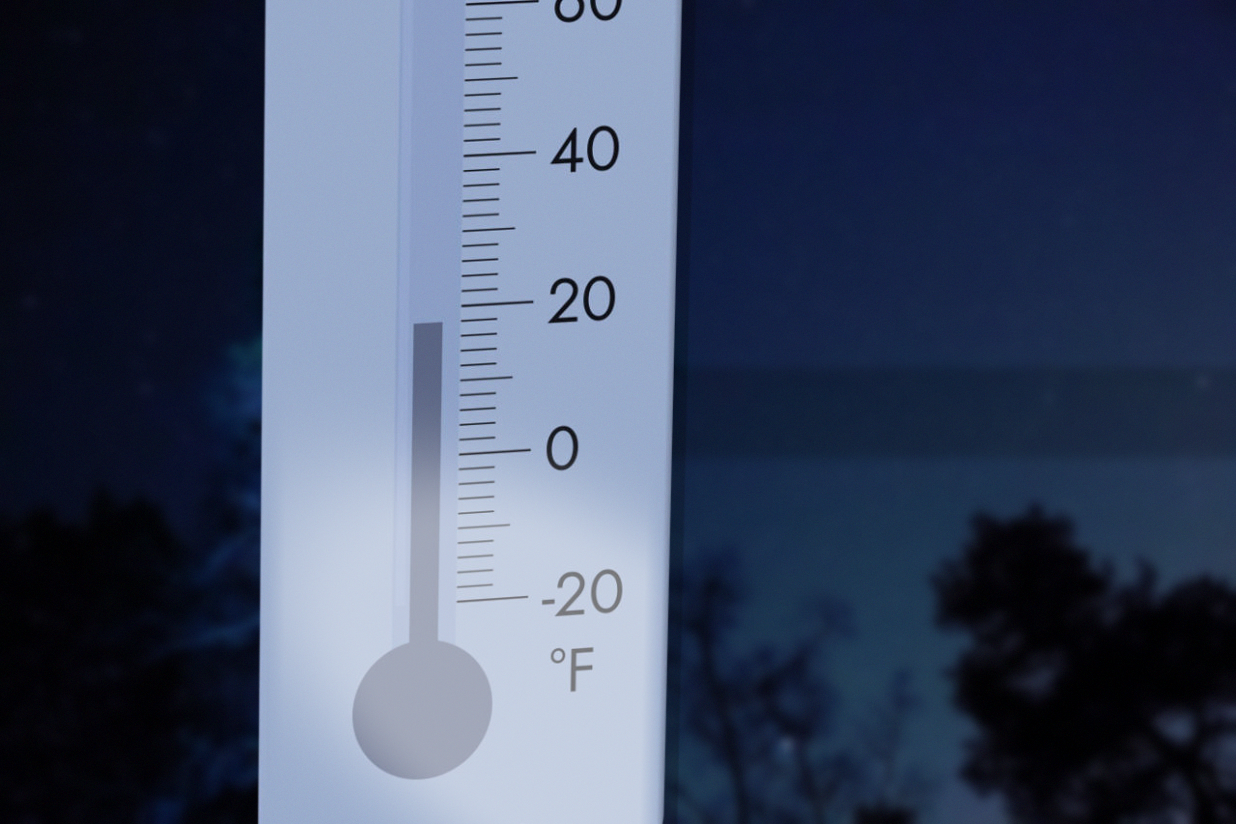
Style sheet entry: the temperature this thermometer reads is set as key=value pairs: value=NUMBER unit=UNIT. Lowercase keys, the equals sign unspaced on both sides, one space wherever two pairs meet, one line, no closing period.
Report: value=18 unit=°F
